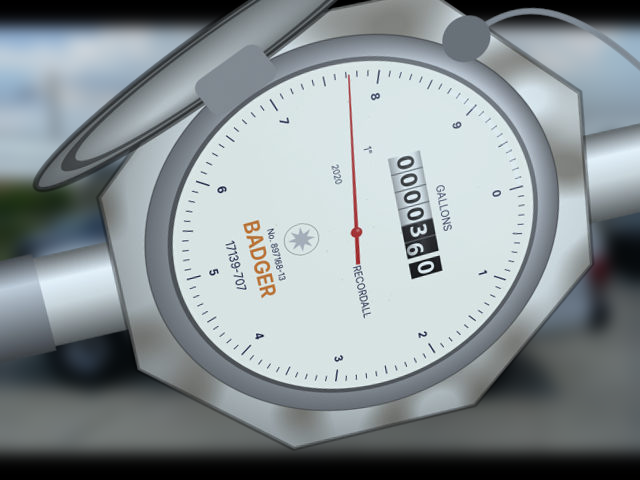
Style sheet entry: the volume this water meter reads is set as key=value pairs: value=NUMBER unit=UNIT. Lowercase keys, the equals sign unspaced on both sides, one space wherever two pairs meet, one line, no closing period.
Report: value=357.7 unit=gal
